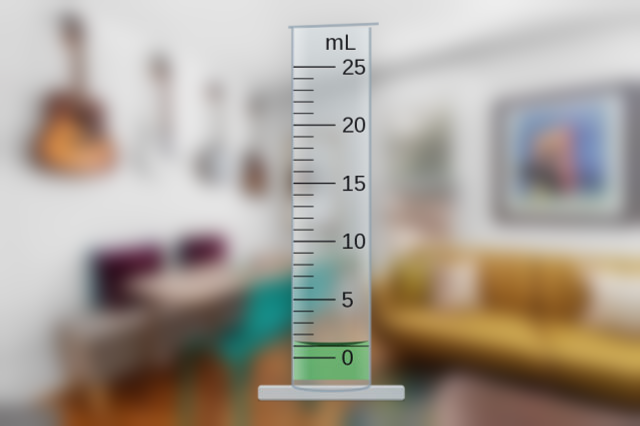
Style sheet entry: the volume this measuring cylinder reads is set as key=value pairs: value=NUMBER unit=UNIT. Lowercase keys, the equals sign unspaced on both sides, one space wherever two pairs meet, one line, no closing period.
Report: value=1 unit=mL
